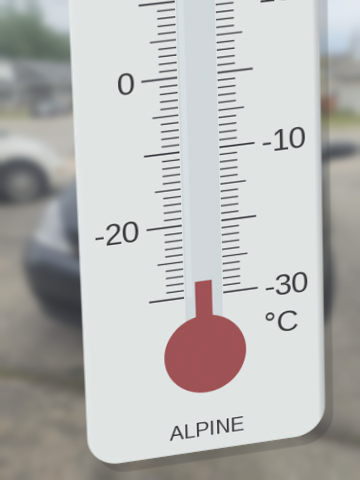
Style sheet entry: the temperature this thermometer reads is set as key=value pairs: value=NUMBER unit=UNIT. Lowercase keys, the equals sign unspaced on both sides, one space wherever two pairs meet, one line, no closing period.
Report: value=-28 unit=°C
